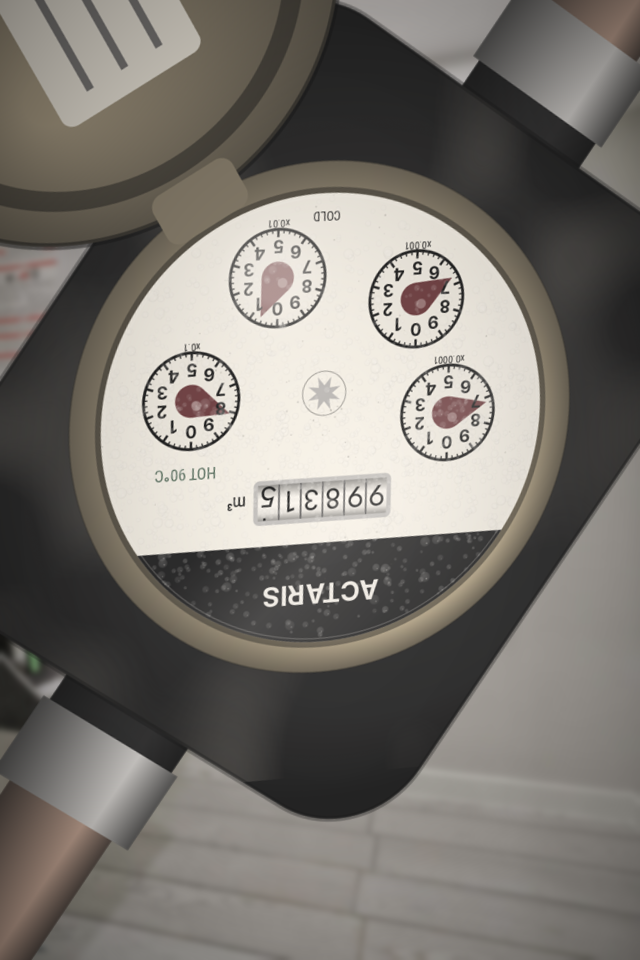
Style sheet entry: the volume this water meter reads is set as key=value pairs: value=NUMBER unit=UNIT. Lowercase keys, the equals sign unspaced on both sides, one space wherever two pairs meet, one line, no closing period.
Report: value=998314.8067 unit=m³
